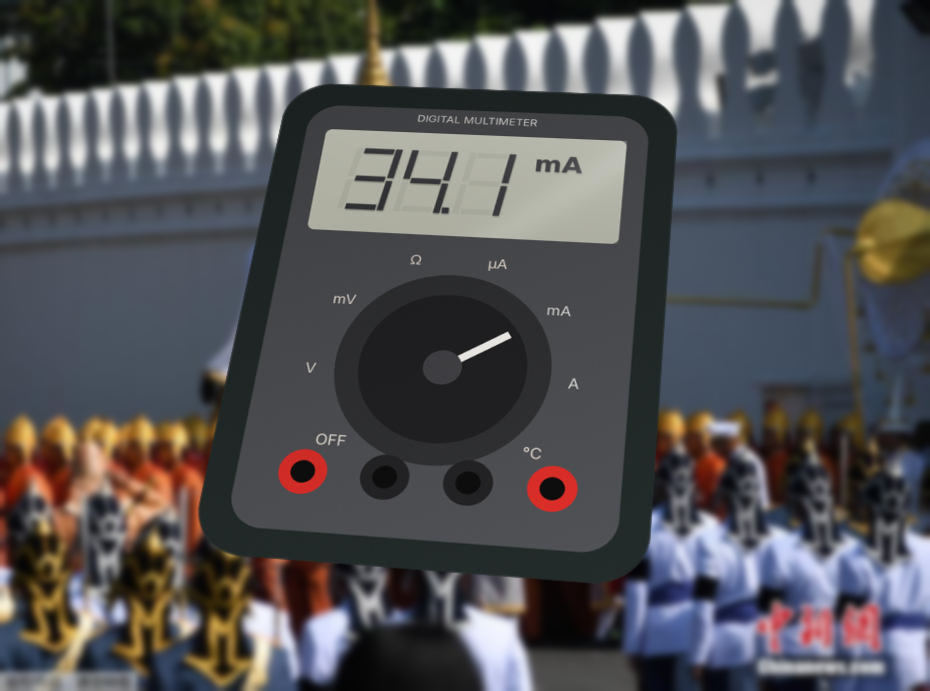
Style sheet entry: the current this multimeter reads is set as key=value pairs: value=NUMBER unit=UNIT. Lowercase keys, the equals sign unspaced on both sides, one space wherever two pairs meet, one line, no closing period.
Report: value=34.1 unit=mA
